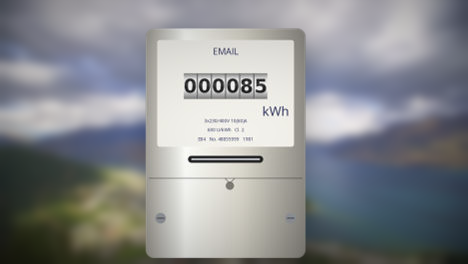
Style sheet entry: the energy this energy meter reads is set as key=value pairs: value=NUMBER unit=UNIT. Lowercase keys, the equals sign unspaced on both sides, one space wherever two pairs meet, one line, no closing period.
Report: value=85 unit=kWh
